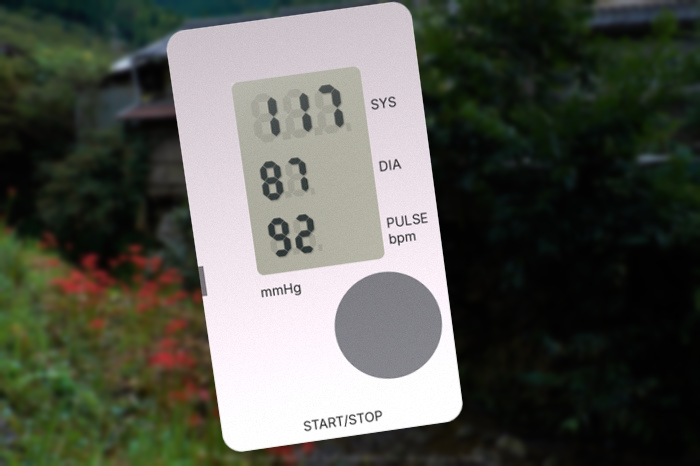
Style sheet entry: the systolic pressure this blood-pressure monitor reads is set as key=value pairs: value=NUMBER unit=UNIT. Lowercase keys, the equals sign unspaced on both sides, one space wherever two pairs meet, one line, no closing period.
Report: value=117 unit=mmHg
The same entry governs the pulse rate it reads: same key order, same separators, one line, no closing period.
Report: value=92 unit=bpm
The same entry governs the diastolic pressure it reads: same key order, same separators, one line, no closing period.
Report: value=87 unit=mmHg
